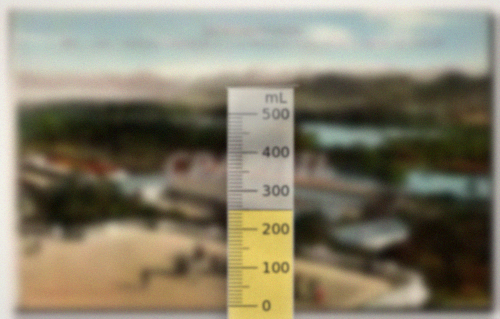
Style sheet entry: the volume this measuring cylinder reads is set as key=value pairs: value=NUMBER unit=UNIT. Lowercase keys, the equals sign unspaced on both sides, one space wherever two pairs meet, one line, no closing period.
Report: value=250 unit=mL
